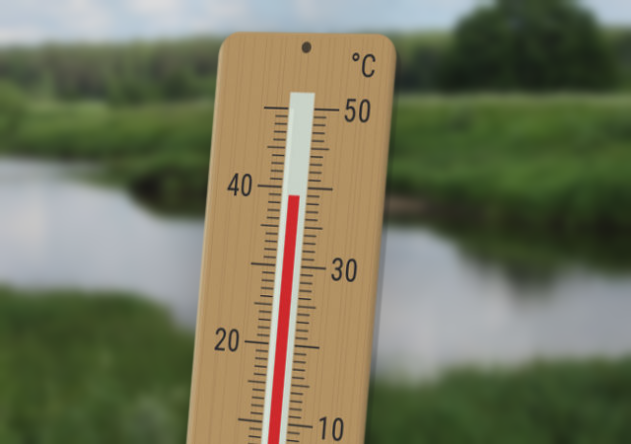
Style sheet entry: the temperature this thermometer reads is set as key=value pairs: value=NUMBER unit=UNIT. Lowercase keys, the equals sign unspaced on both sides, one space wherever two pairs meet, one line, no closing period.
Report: value=39 unit=°C
